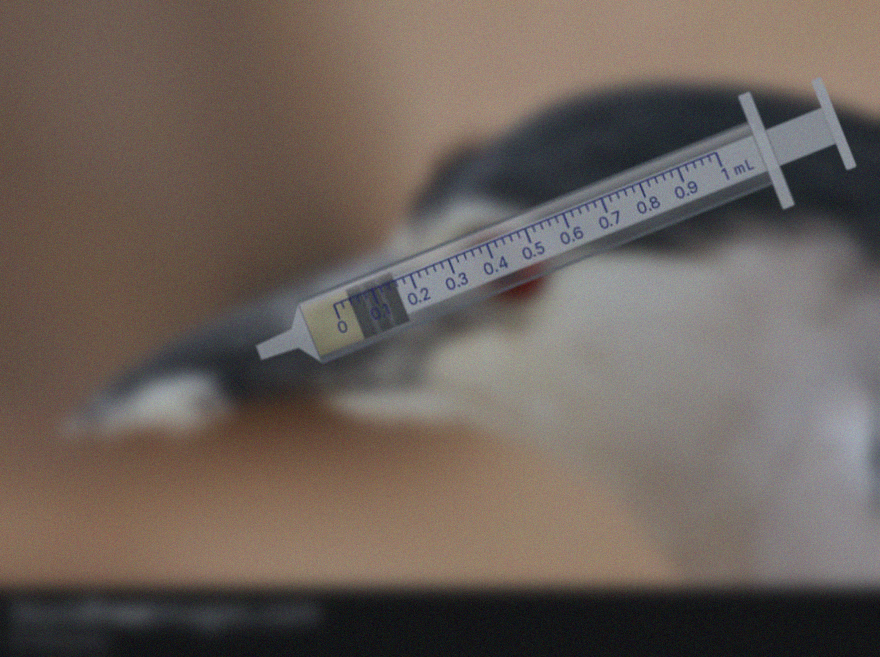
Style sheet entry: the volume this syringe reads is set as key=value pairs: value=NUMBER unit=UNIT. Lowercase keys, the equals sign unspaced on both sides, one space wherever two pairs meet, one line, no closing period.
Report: value=0.04 unit=mL
